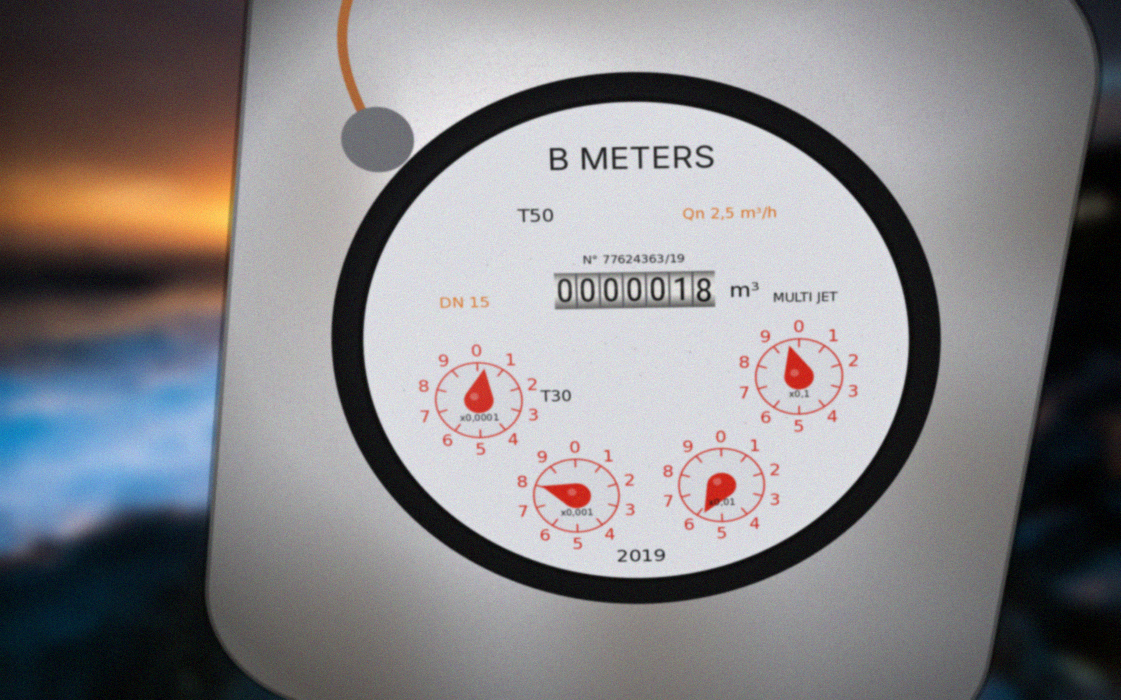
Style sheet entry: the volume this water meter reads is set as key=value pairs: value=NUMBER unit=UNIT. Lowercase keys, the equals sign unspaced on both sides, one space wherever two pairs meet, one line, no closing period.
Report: value=17.9580 unit=m³
